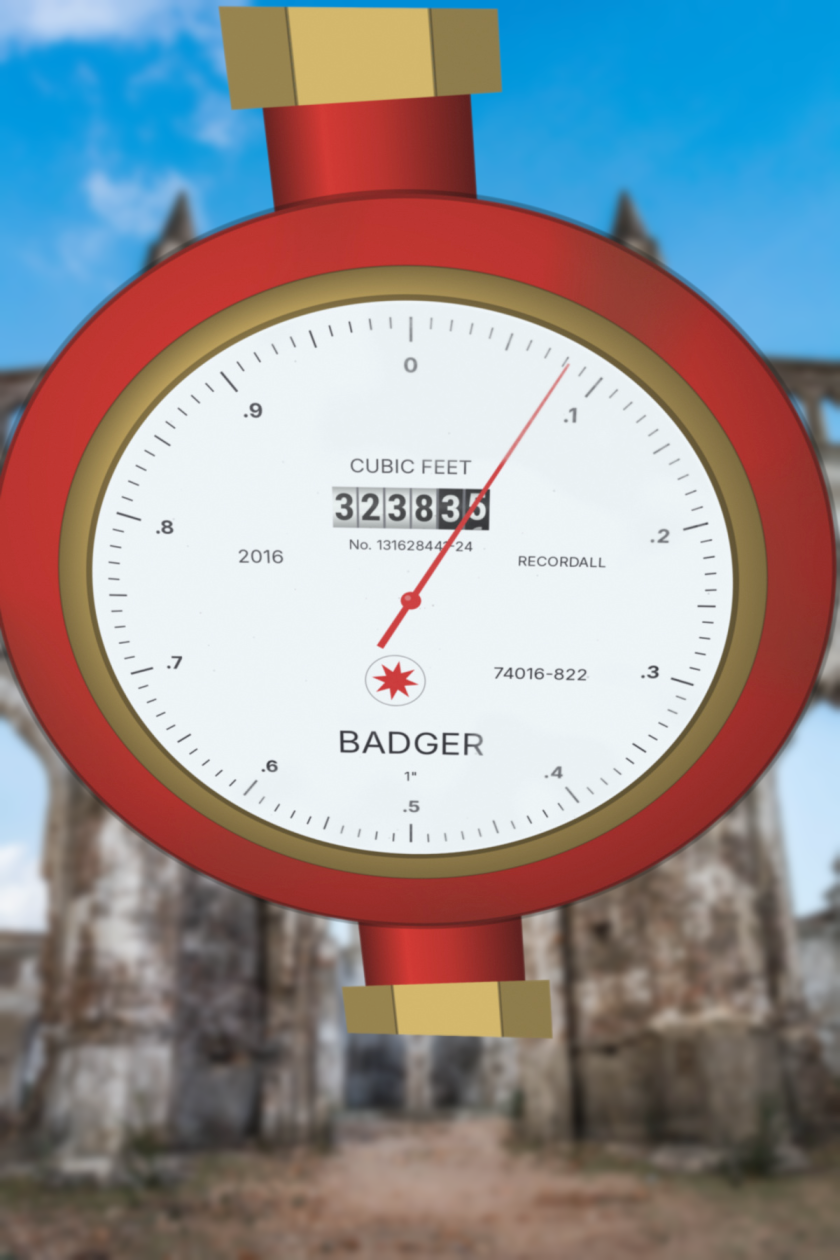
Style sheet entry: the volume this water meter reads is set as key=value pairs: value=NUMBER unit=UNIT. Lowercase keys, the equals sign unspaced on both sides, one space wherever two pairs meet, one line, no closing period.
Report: value=323835.08 unit=ft³
